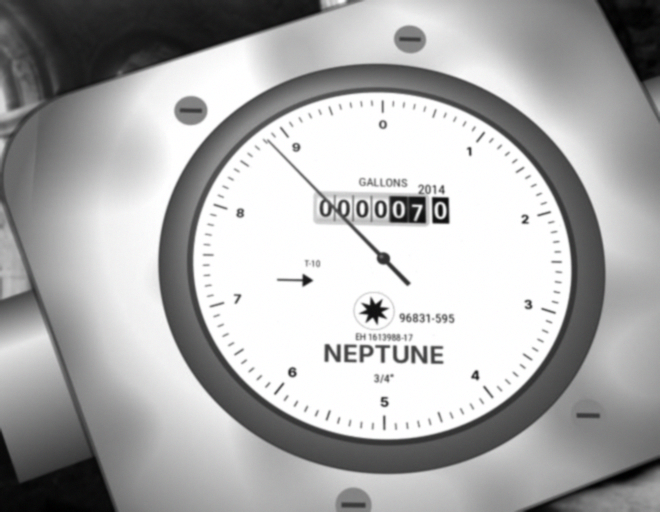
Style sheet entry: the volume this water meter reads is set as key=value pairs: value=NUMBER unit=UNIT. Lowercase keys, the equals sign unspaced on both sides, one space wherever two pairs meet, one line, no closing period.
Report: value=68.8 unit=gal
